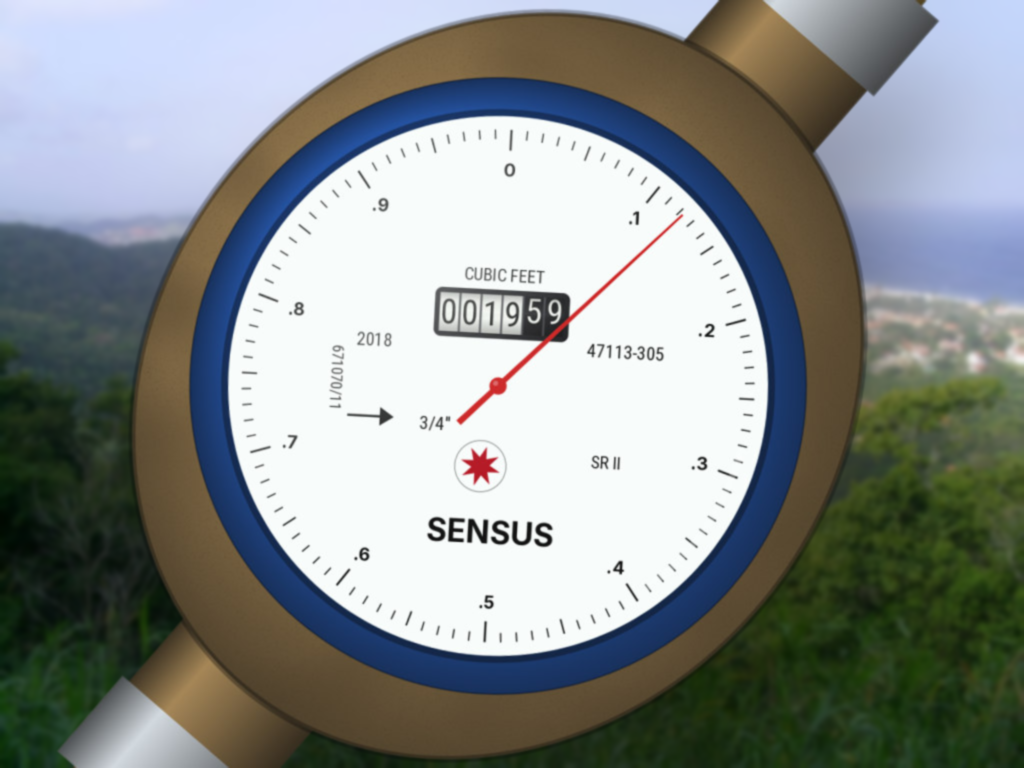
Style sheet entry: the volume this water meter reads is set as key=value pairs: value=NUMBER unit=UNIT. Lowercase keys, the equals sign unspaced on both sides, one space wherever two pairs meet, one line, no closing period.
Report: value=1959.12 unit=ft³
